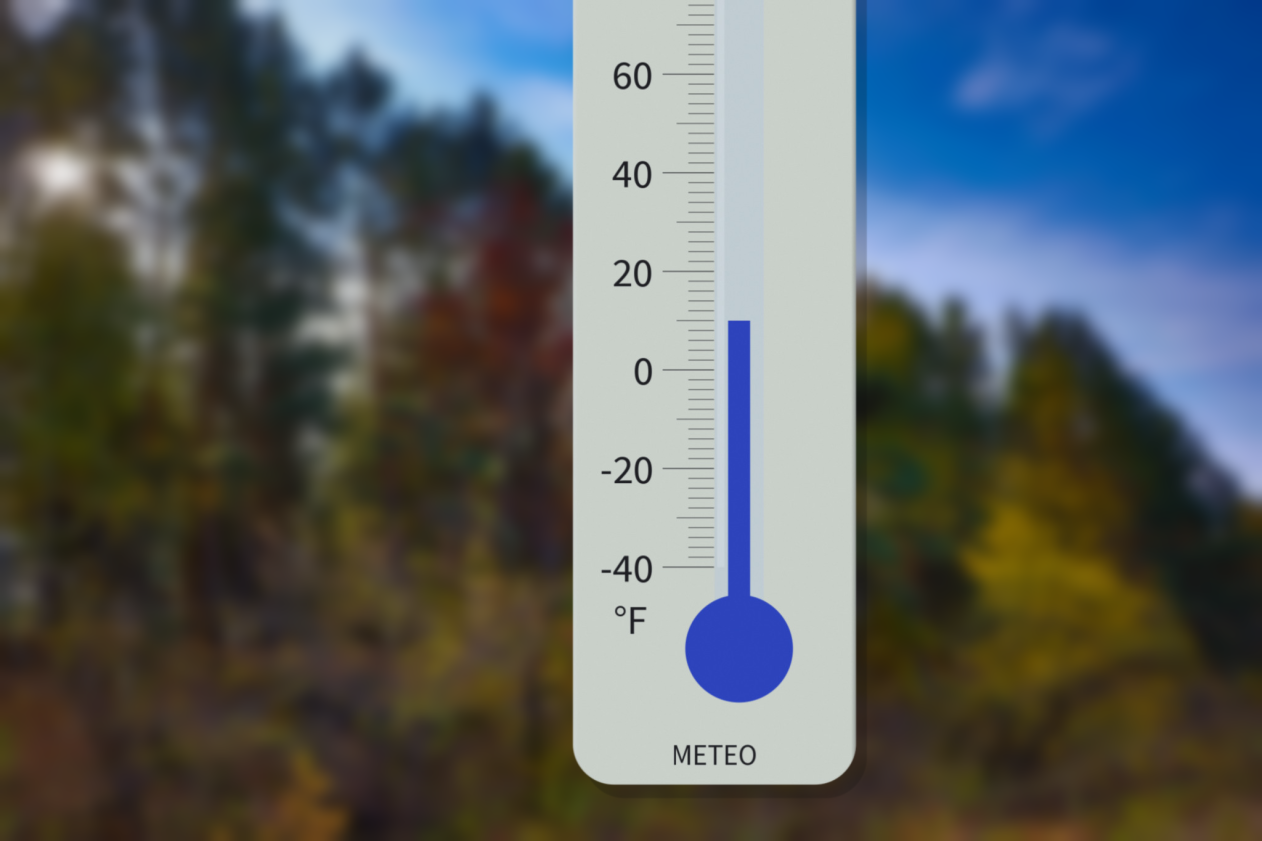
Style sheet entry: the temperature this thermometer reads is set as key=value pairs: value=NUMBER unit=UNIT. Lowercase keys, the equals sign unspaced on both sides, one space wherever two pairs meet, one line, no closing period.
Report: value=10 unit=°F
